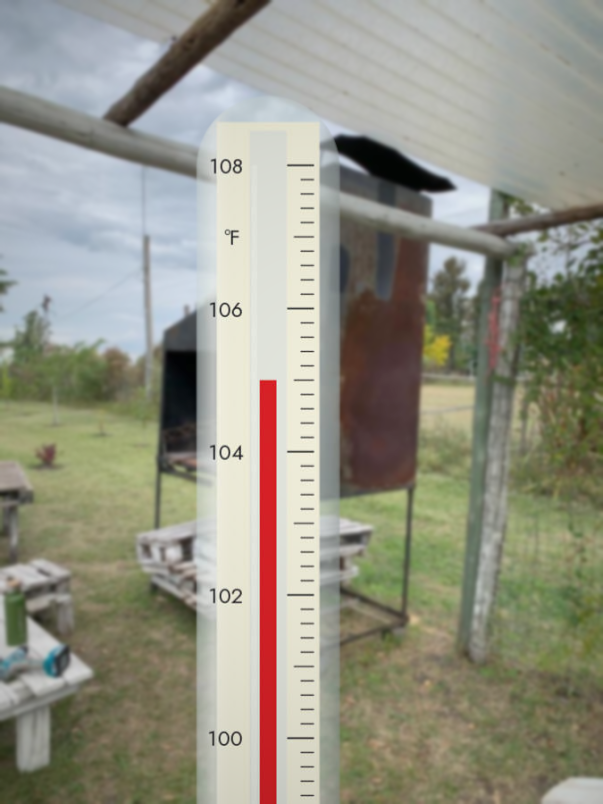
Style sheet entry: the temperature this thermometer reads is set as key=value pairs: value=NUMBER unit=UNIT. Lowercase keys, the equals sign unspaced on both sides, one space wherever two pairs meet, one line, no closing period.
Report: value=105 unit=°F
